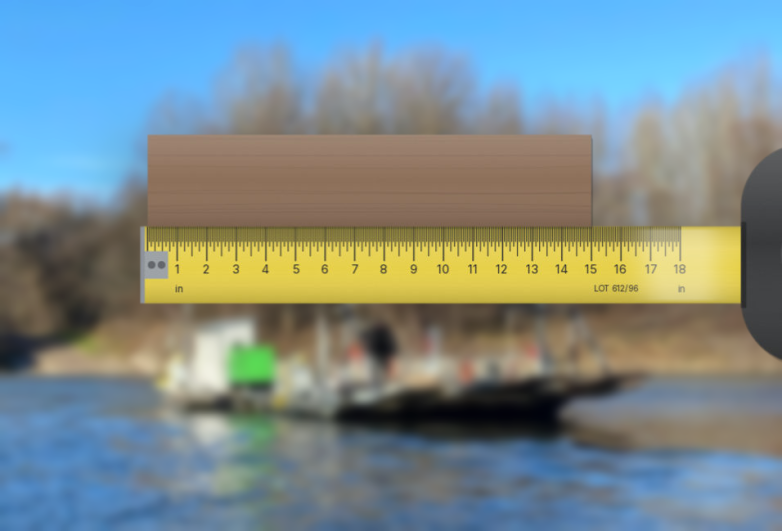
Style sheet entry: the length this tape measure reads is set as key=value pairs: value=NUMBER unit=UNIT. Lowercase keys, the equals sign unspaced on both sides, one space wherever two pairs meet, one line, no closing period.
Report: value=15 unit=in
